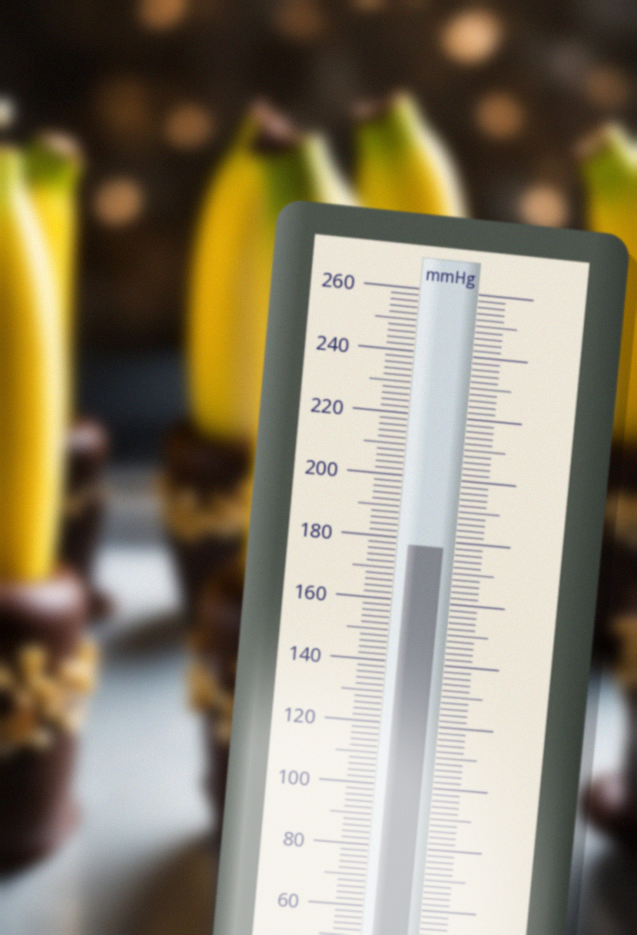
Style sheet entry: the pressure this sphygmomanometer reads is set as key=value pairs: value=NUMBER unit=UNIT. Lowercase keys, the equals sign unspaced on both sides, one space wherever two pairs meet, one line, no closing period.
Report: value=178 unit=mmHg
